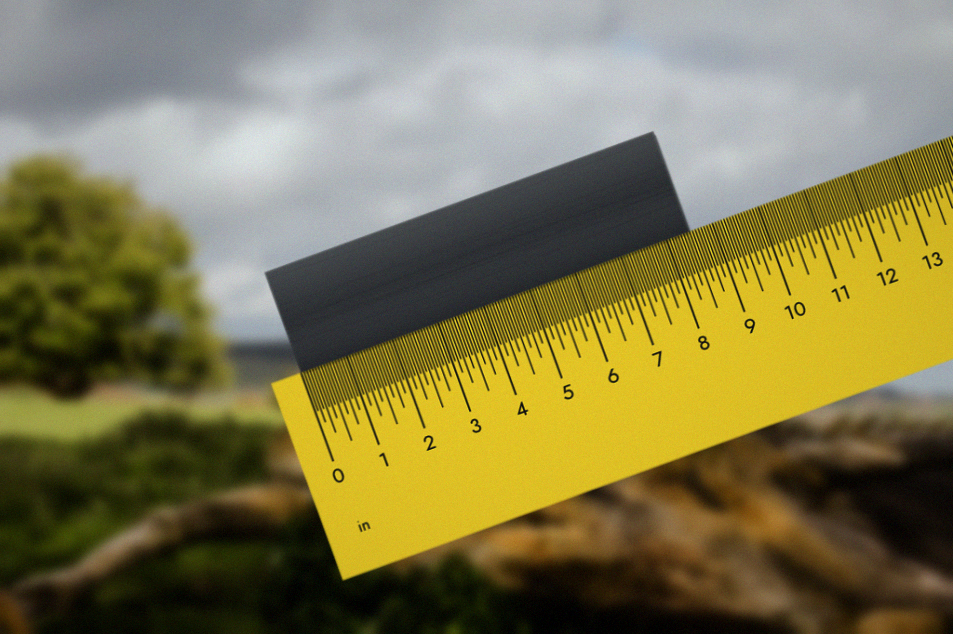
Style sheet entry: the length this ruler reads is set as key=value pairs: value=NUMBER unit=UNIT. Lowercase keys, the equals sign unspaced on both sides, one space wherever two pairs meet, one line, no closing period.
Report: value=8.5 unit=in
